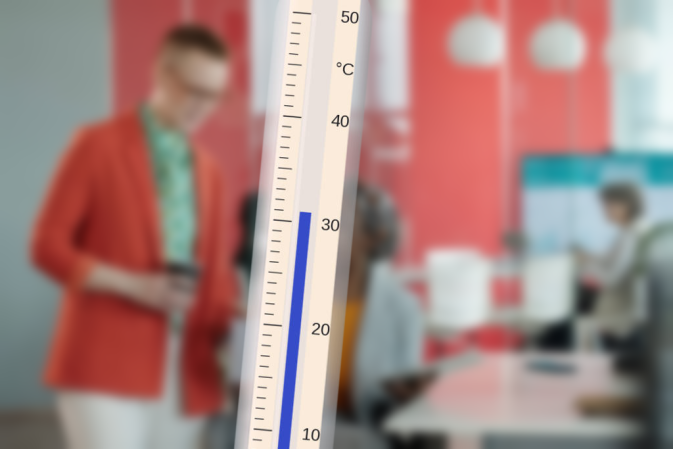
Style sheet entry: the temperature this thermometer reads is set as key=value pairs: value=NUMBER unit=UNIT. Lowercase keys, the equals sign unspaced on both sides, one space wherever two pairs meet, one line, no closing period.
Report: value=31 unit=°C
